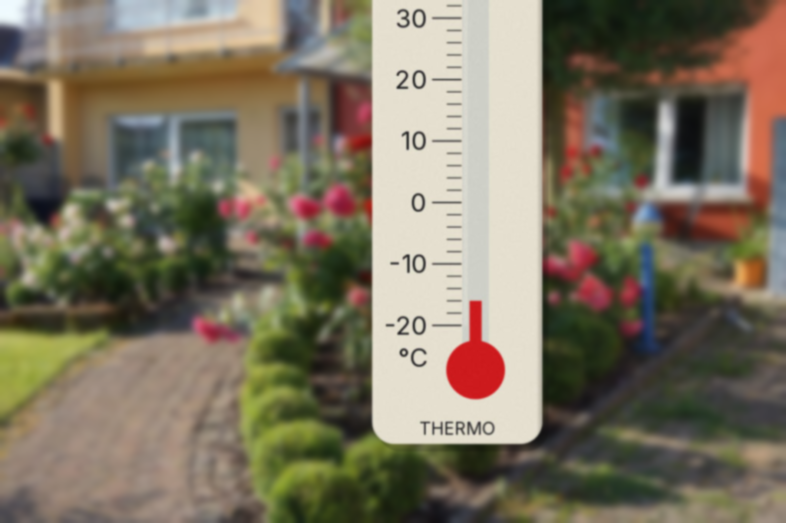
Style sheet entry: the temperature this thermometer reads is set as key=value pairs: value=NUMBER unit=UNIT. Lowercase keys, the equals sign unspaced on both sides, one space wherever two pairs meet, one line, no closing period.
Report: value=-16 unit=°C
